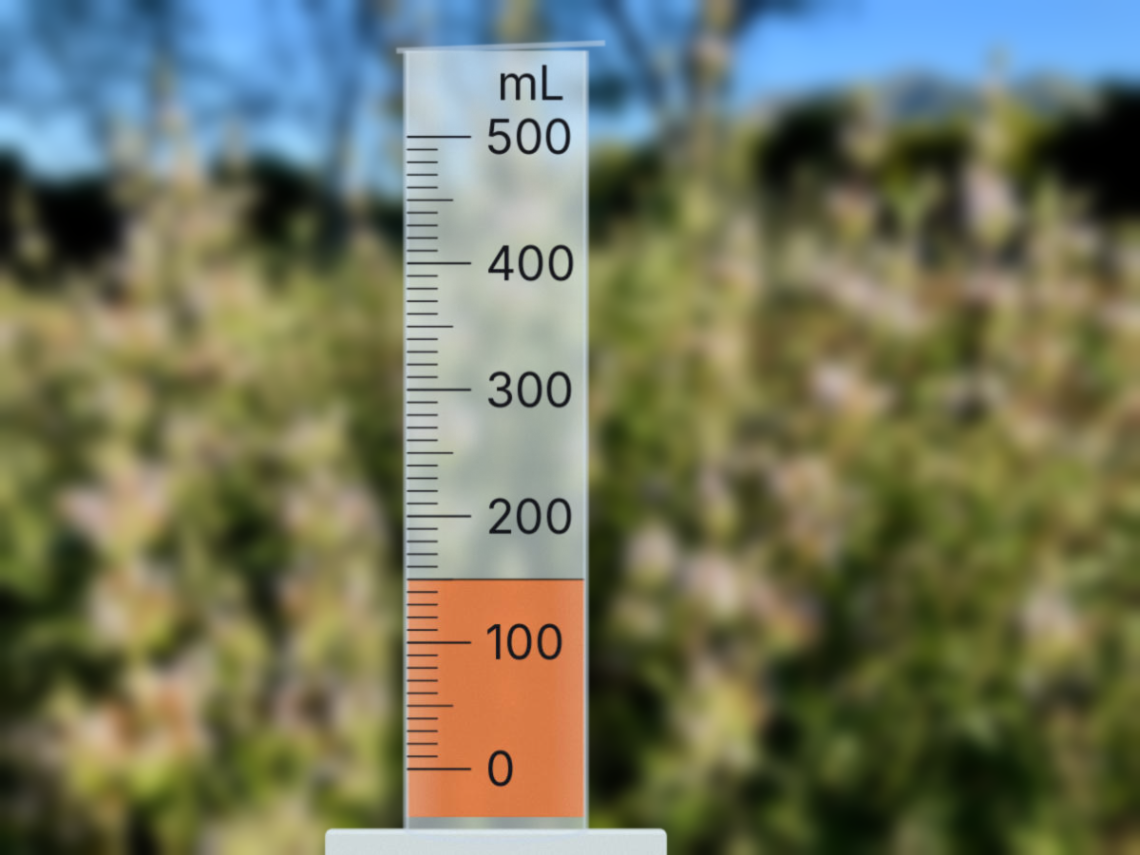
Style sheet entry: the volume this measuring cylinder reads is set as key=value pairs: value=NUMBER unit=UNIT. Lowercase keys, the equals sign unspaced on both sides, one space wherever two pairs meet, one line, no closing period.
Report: value=150 unit=mL
